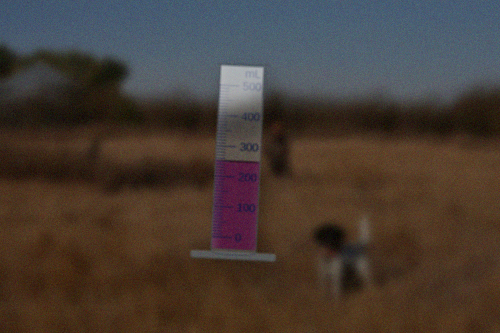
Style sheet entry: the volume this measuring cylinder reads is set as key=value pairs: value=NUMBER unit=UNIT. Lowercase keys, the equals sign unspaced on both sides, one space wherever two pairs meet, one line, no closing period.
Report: value=250 unit=mL
